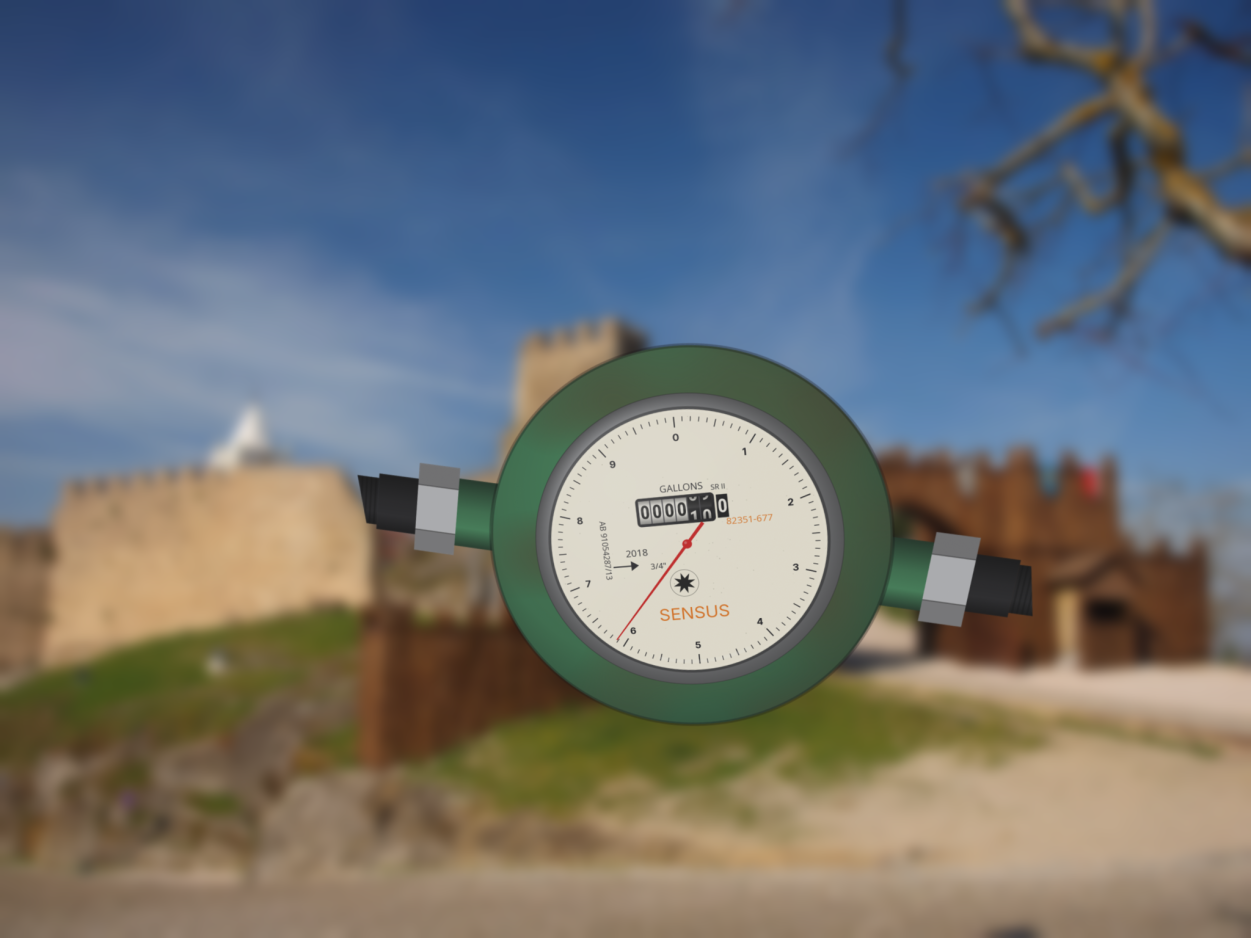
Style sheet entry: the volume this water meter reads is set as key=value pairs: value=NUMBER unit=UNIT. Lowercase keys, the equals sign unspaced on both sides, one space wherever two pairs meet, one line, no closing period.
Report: value=96.1 unit=gal
